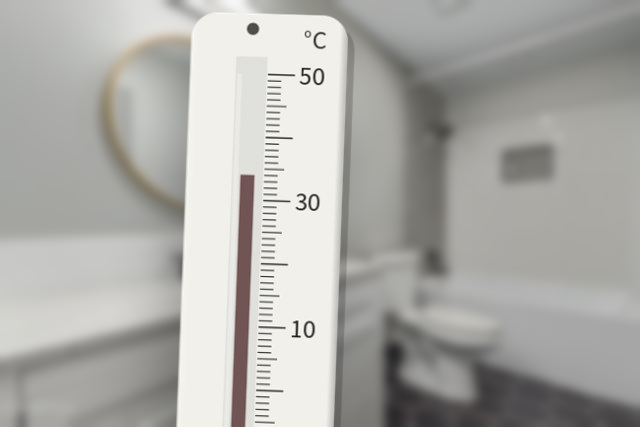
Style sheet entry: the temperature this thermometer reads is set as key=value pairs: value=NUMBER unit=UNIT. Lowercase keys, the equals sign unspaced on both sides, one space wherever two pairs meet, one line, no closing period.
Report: value=34 unit=°C
